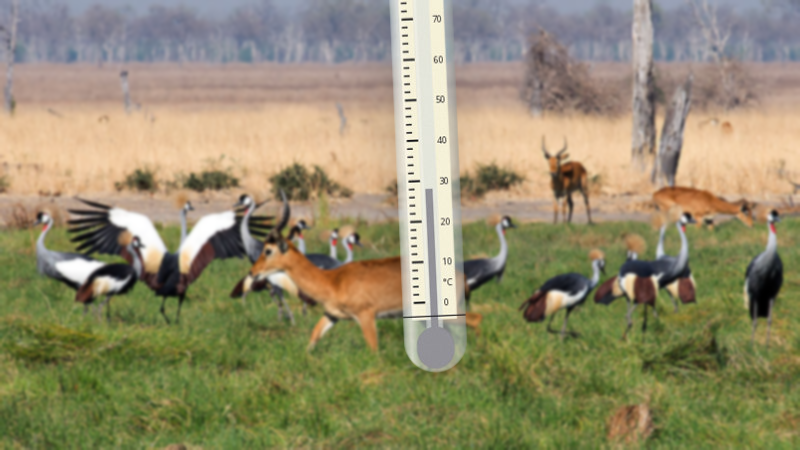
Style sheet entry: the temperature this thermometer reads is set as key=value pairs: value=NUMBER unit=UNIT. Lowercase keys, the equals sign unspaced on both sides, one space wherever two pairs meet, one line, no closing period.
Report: value=28 unit=°C
